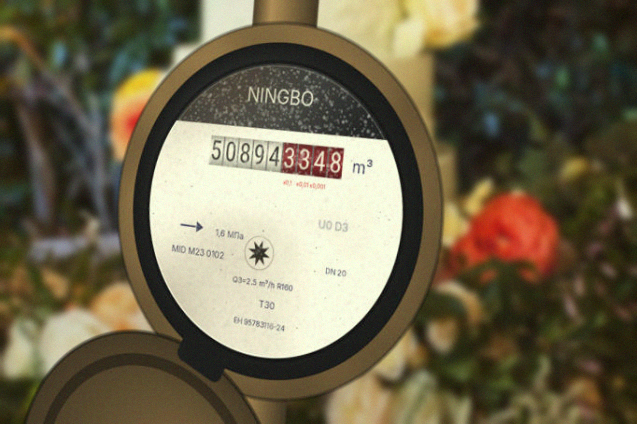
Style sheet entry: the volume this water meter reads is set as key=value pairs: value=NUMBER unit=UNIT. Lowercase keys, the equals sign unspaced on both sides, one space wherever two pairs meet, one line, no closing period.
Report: value=50894.3348 unit=m³
